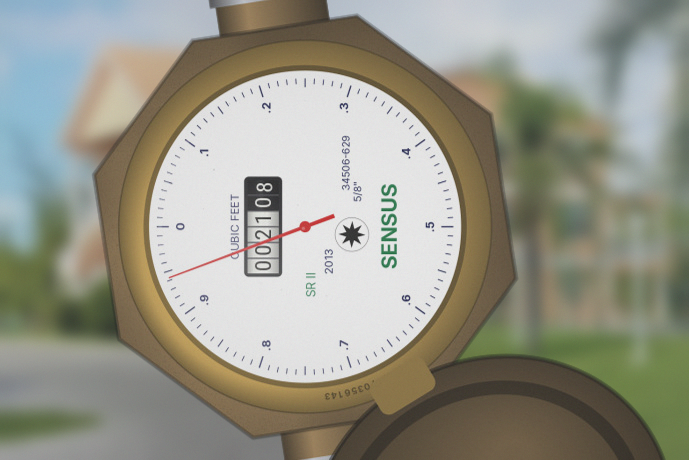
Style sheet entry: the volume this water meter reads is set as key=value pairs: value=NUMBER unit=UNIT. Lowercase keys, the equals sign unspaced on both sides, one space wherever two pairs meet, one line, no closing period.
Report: value=2107.94 unit=ft³
